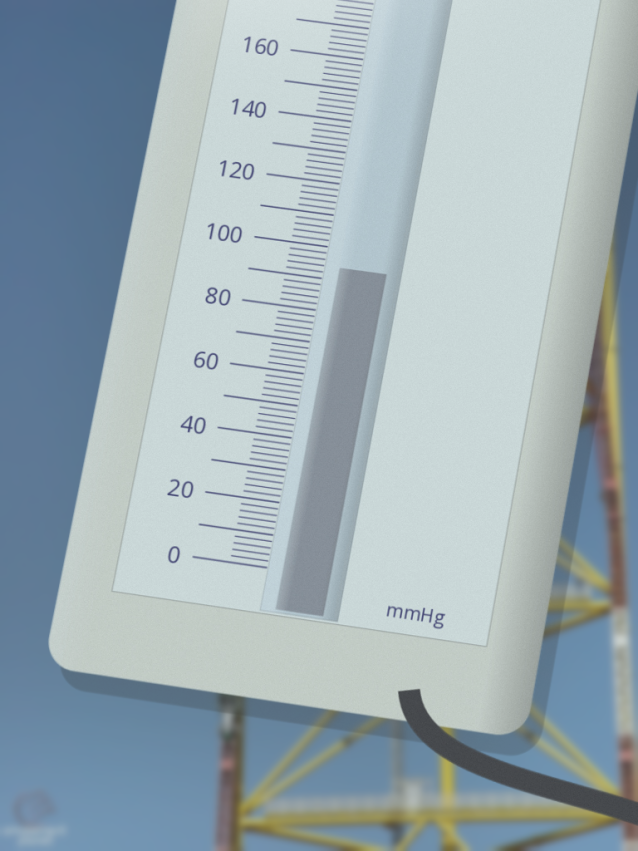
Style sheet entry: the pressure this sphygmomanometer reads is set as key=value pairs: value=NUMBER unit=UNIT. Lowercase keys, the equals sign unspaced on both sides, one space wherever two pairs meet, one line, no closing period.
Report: value=94 unit=mmHg
